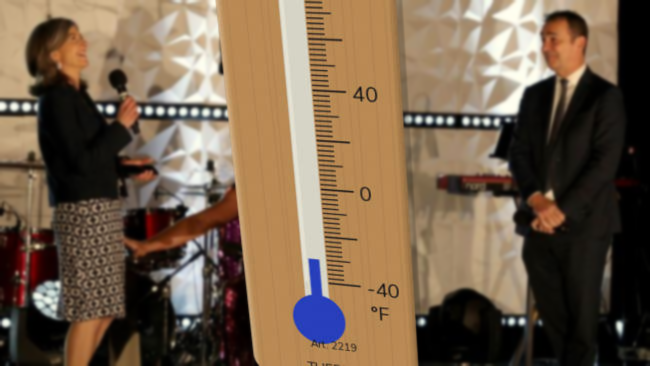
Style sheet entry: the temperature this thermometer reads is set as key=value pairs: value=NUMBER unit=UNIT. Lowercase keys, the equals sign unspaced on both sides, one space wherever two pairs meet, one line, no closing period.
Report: value=-30 unit=°F
